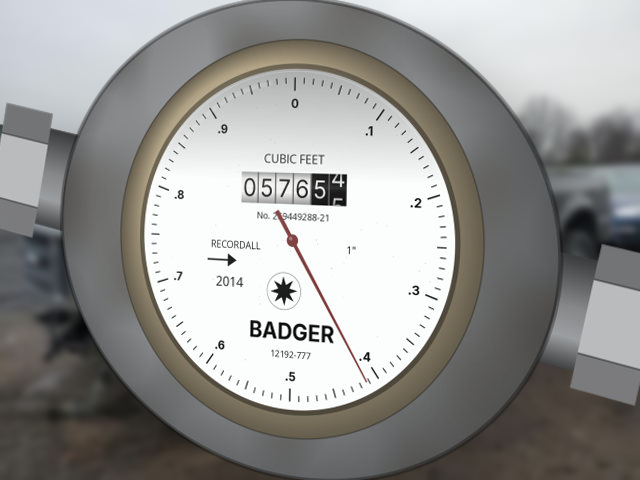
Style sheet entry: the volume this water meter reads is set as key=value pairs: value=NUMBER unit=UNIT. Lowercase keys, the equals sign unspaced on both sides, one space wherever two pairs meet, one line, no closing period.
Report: value=57654.41 unit=ft³
